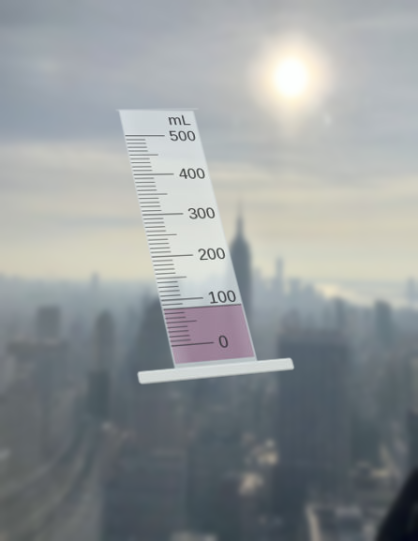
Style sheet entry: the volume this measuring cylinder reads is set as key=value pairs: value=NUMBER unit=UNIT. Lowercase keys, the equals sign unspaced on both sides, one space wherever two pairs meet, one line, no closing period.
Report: value=80 unit=mL
